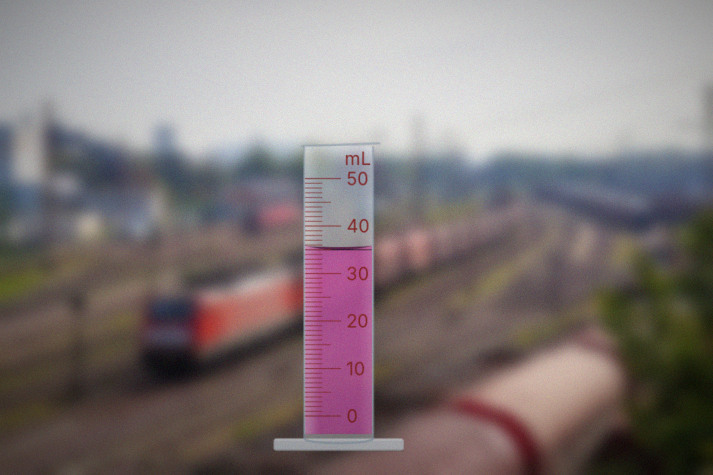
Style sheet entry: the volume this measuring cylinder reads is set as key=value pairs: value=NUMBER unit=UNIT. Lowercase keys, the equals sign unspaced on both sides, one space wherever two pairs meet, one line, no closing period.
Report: value=35 unit=mL
